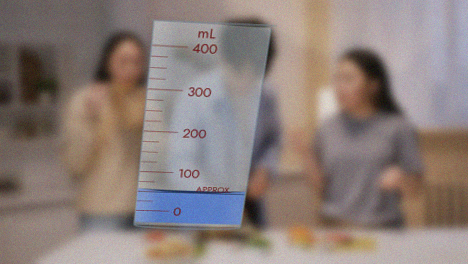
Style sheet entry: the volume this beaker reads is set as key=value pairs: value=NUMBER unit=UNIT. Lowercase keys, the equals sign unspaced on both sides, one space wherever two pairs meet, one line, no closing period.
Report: value=50 unit=mL
